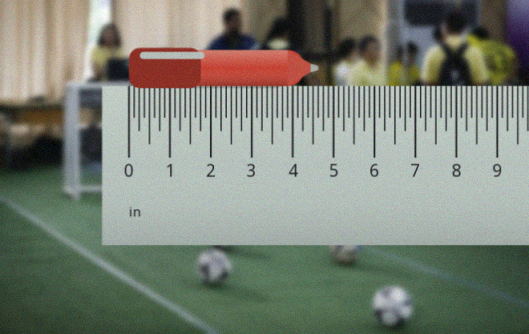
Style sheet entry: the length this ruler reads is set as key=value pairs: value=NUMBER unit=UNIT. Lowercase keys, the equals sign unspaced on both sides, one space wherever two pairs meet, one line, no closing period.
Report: value=4.625 unit=in
